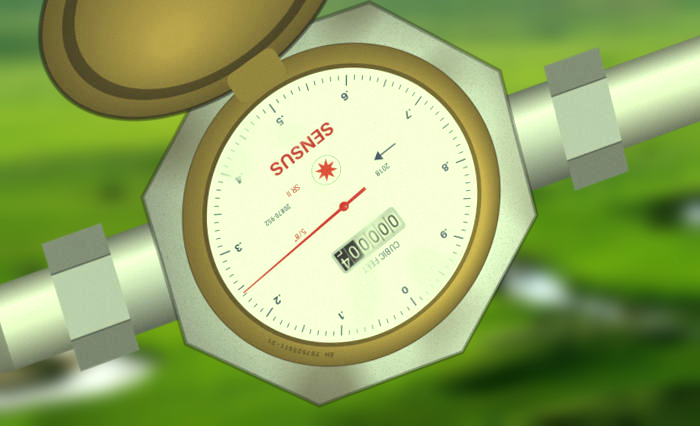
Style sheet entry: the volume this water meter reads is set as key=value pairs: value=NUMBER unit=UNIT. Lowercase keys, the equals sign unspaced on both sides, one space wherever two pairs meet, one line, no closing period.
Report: value=4.24 unit=ft³
